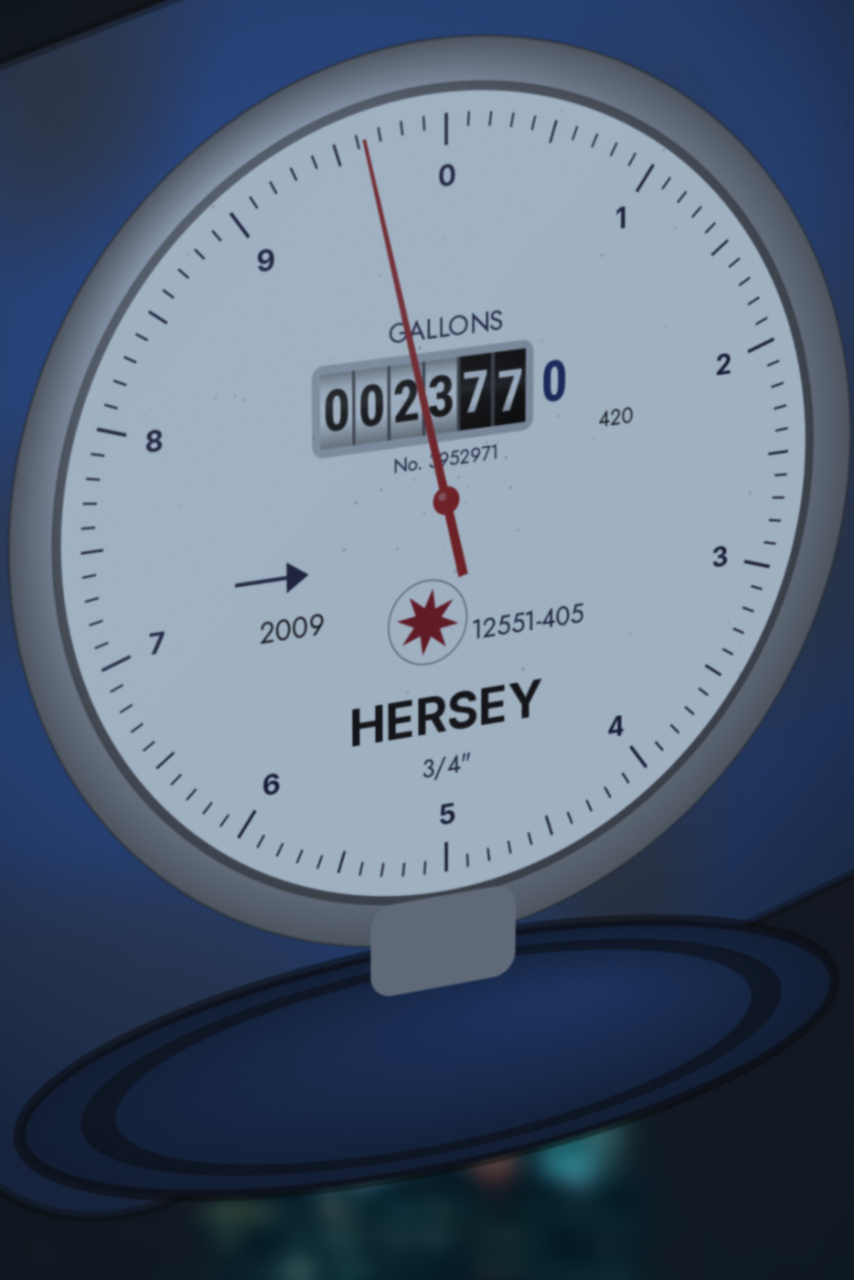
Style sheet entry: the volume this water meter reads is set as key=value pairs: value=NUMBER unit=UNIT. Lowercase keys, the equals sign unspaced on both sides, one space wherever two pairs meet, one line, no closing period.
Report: value=23769.6 unit=gal
